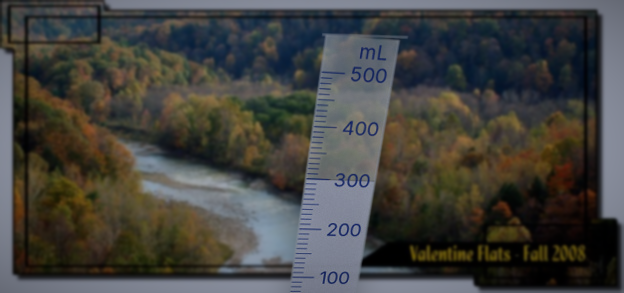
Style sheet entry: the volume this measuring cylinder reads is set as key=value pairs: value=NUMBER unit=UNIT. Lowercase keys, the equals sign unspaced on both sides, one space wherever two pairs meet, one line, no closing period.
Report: value=300 unit=mL
